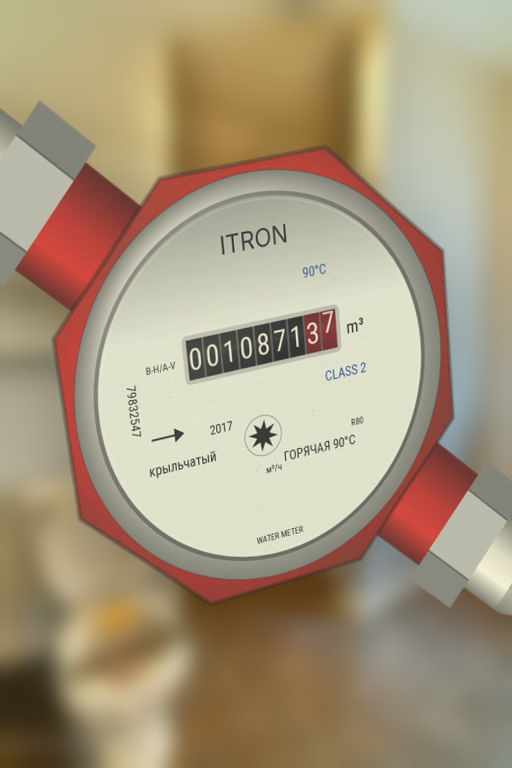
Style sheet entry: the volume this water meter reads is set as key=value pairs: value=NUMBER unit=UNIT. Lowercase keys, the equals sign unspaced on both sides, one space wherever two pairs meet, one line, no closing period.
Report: value=10871.37 unit=m³
